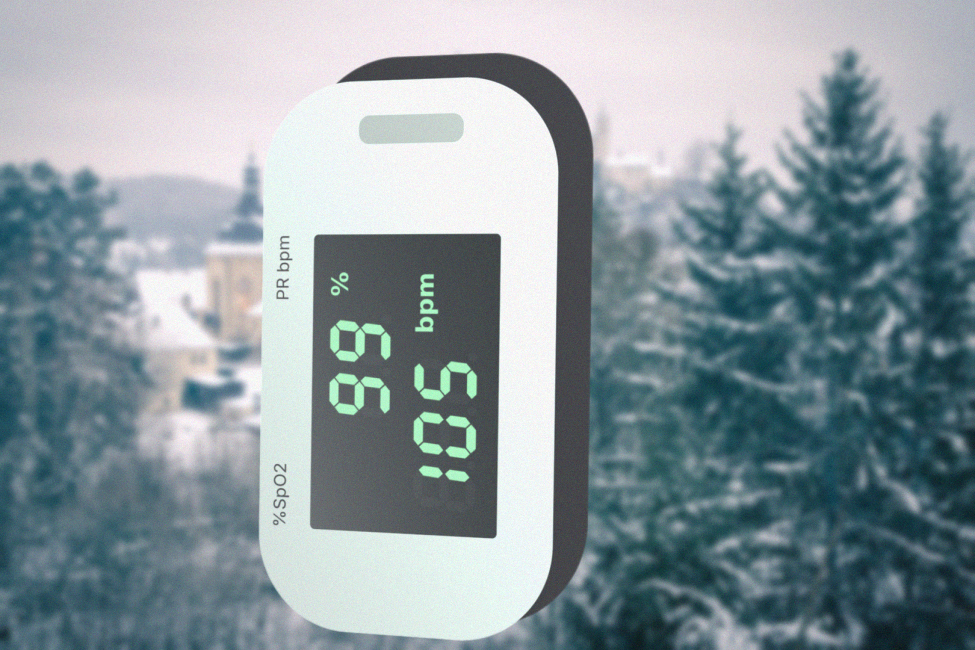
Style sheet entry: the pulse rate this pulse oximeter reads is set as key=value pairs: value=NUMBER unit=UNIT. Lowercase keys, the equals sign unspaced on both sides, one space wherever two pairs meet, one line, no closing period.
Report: value=105 unit=bpm
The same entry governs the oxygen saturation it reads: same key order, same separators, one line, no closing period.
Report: value=99 unit=%
